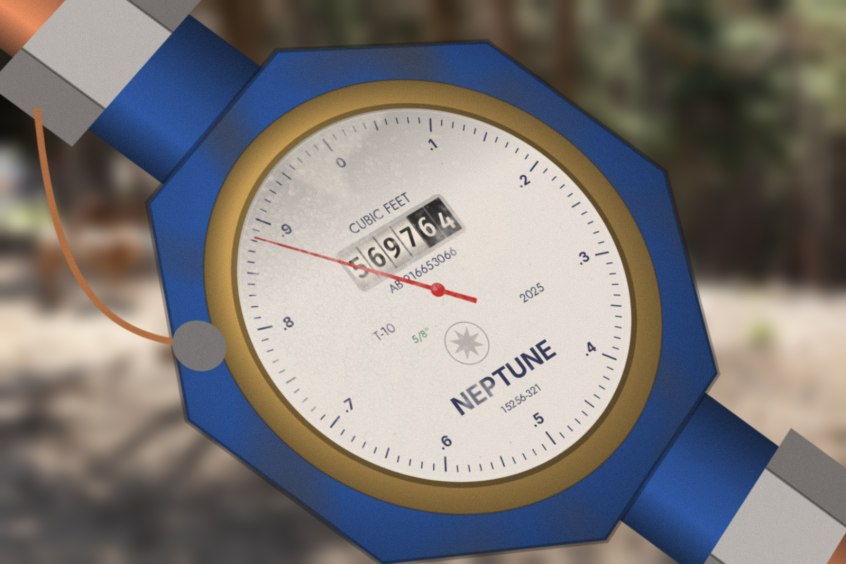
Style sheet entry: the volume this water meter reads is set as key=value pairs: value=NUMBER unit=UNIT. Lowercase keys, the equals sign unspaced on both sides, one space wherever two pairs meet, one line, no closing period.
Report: value=569763.88 unit=ft³
